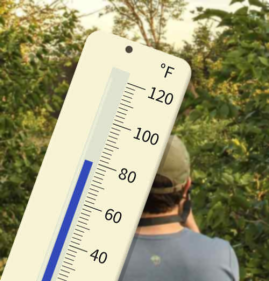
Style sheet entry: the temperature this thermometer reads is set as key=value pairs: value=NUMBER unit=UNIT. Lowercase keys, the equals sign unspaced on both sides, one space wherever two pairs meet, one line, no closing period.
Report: value=80 unit=°F
